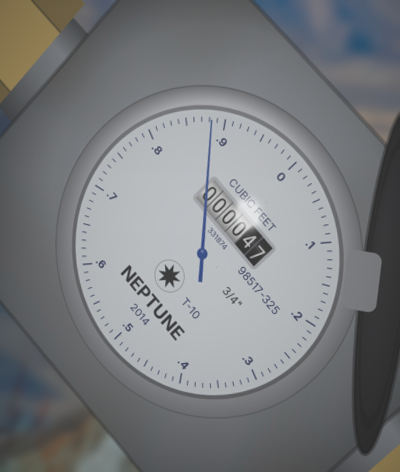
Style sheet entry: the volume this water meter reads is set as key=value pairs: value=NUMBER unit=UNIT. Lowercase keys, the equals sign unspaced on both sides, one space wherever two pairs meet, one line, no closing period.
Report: value=46.88 unit=ft³
